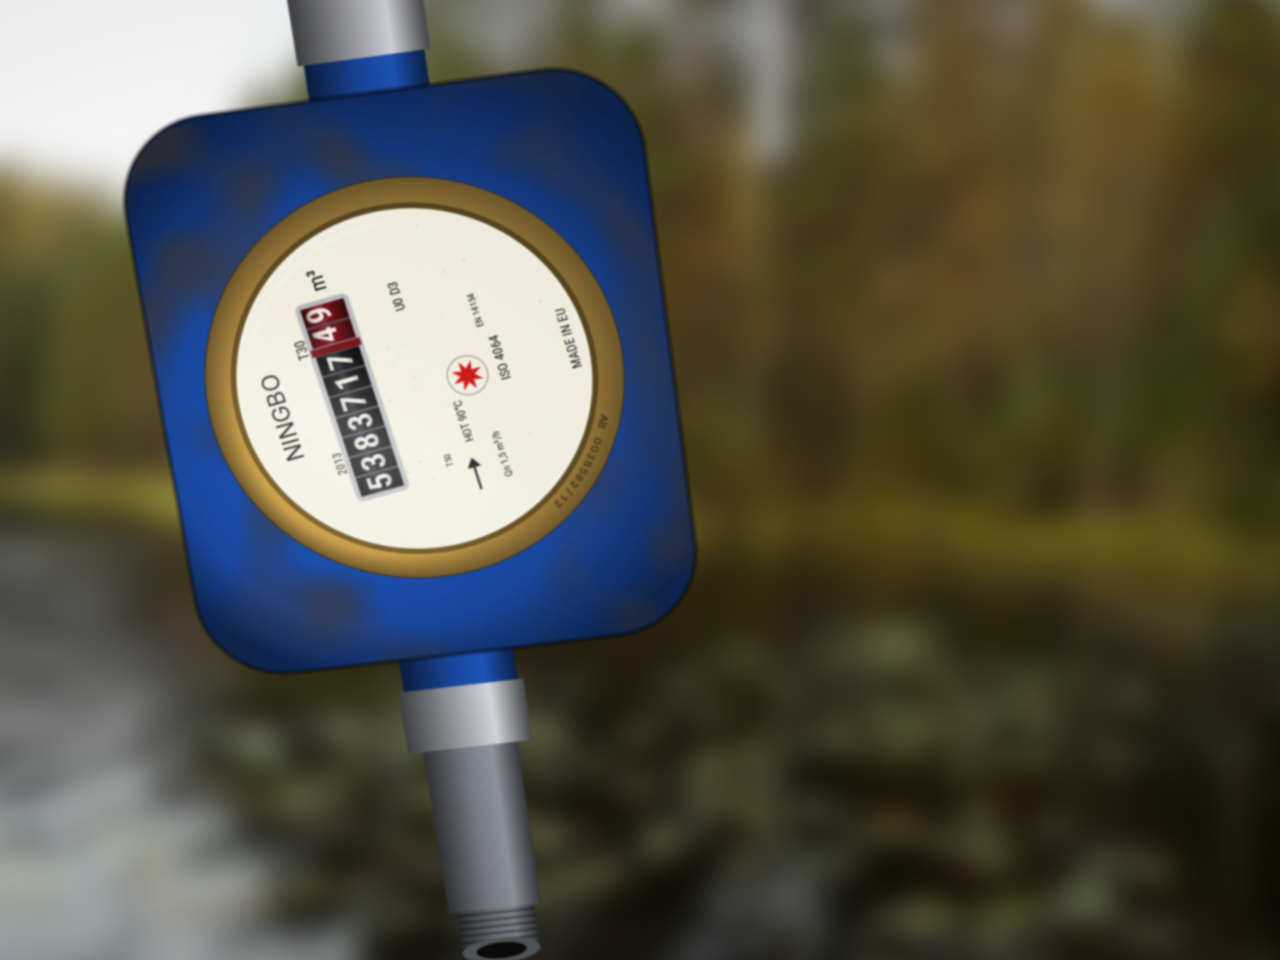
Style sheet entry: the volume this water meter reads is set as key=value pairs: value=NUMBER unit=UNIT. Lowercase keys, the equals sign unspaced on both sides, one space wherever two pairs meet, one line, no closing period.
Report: value=5383717.49 unit=m³
